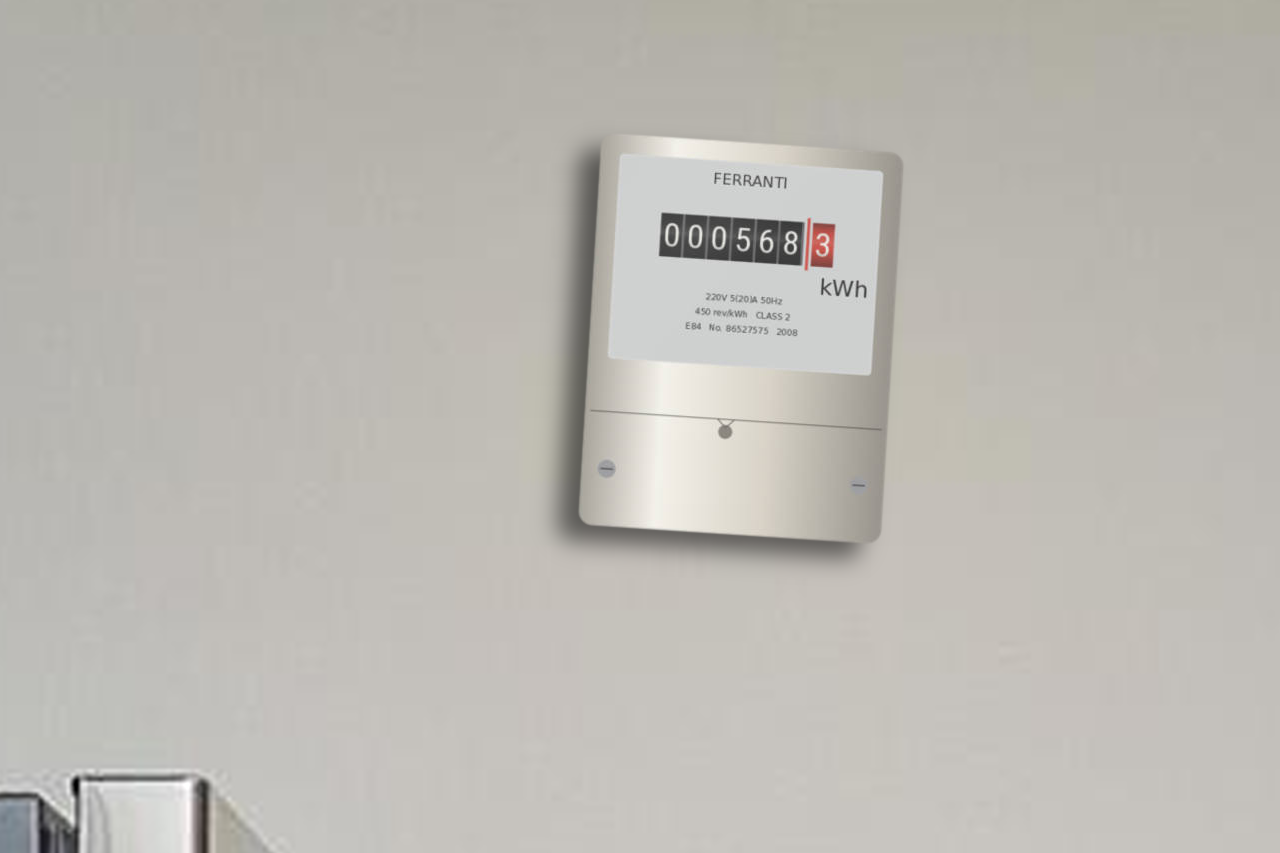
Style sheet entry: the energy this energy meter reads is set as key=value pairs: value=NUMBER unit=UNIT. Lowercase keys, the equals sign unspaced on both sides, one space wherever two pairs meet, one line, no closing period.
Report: value=568.3 unit=kWh
